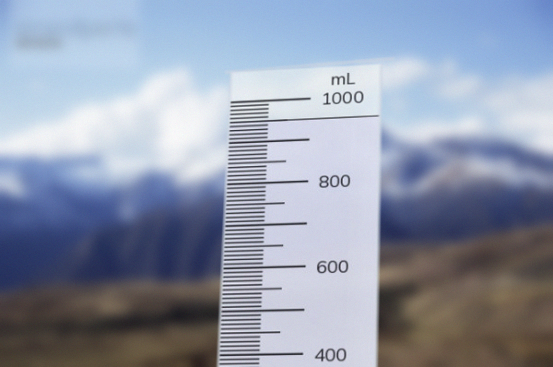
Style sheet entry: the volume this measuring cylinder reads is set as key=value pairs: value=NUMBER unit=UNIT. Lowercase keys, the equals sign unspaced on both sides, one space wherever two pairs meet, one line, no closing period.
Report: value=950 unit=mL
